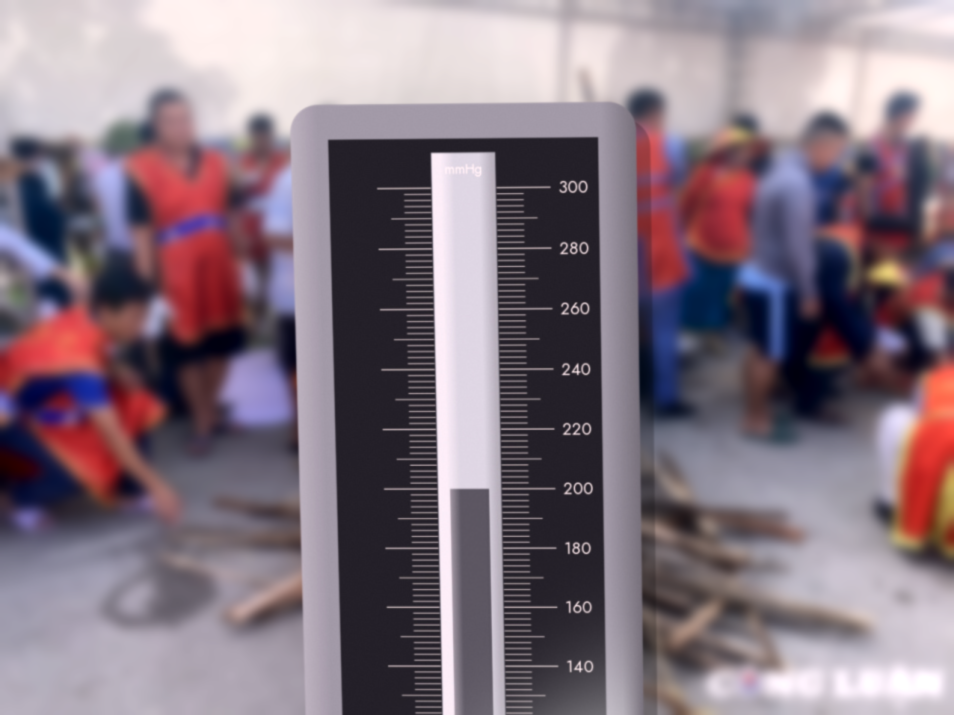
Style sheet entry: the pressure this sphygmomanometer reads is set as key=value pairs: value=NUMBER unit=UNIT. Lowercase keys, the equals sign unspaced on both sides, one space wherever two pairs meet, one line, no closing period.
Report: value=200 unit=mmHg
